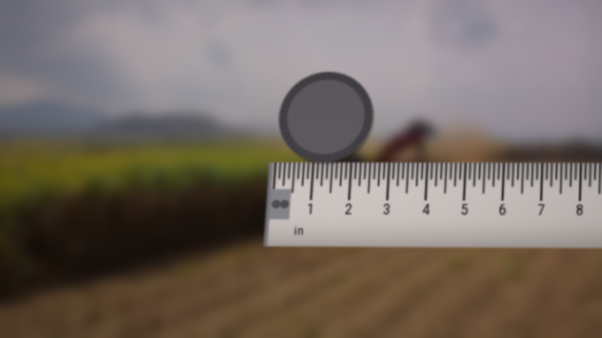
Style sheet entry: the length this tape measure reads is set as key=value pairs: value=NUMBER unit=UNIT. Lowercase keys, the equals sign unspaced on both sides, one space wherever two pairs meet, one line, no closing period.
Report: value=2.5 unit=in
